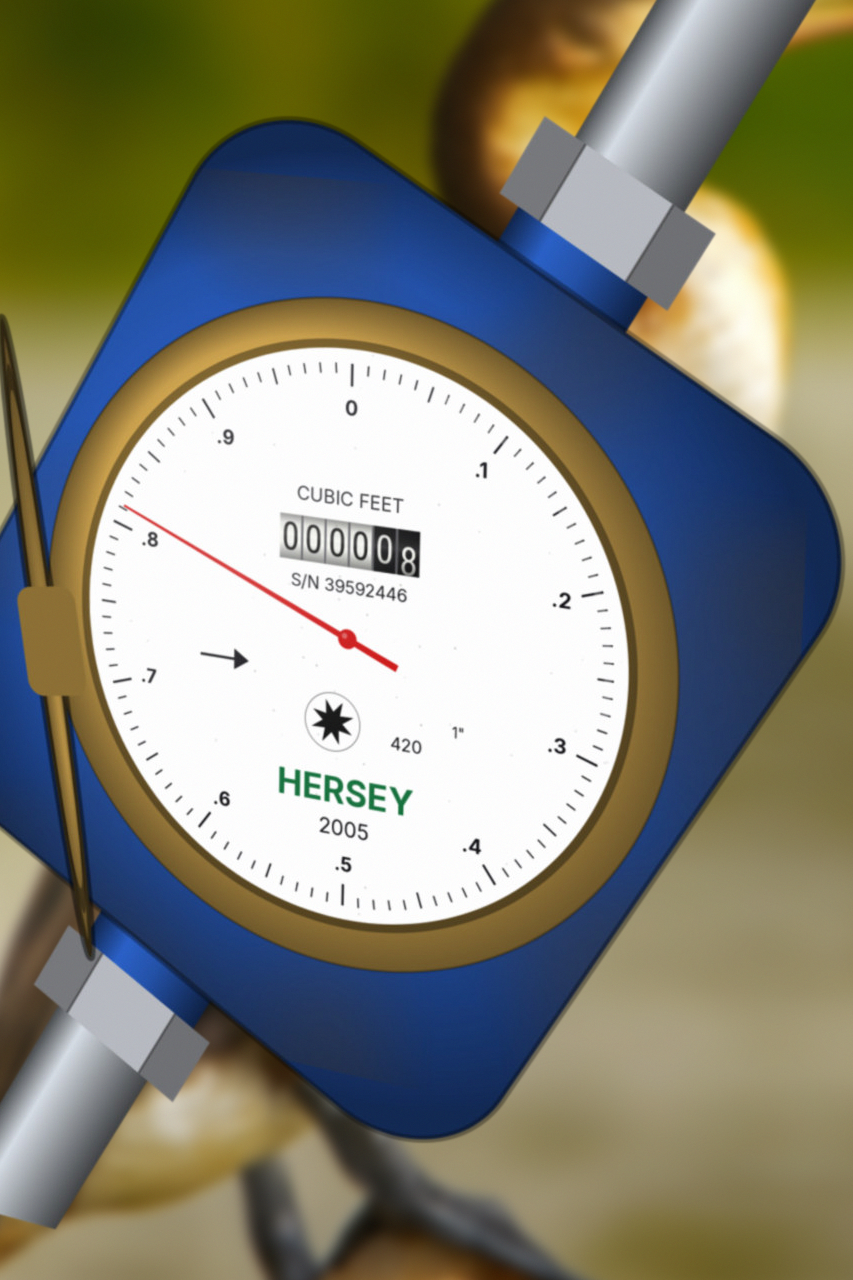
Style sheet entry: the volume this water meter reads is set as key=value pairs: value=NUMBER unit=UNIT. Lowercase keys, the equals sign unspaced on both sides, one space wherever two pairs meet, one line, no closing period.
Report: value=7.81 unit=ft³
